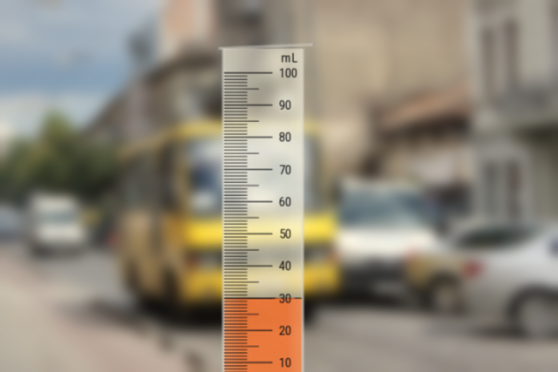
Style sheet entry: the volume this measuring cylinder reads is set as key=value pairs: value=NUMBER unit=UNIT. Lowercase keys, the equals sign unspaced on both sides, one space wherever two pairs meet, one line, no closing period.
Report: value=30 unit=mL
